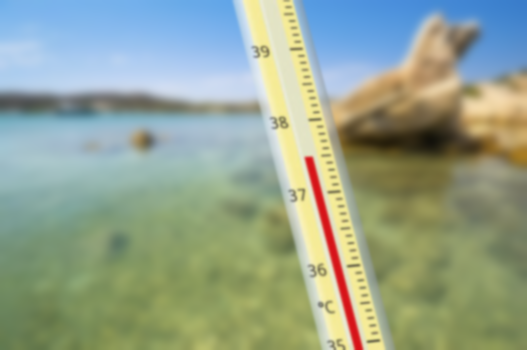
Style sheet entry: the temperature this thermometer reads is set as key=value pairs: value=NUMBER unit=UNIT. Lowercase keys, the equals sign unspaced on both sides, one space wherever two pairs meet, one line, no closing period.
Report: value=37.5 unit=°C
